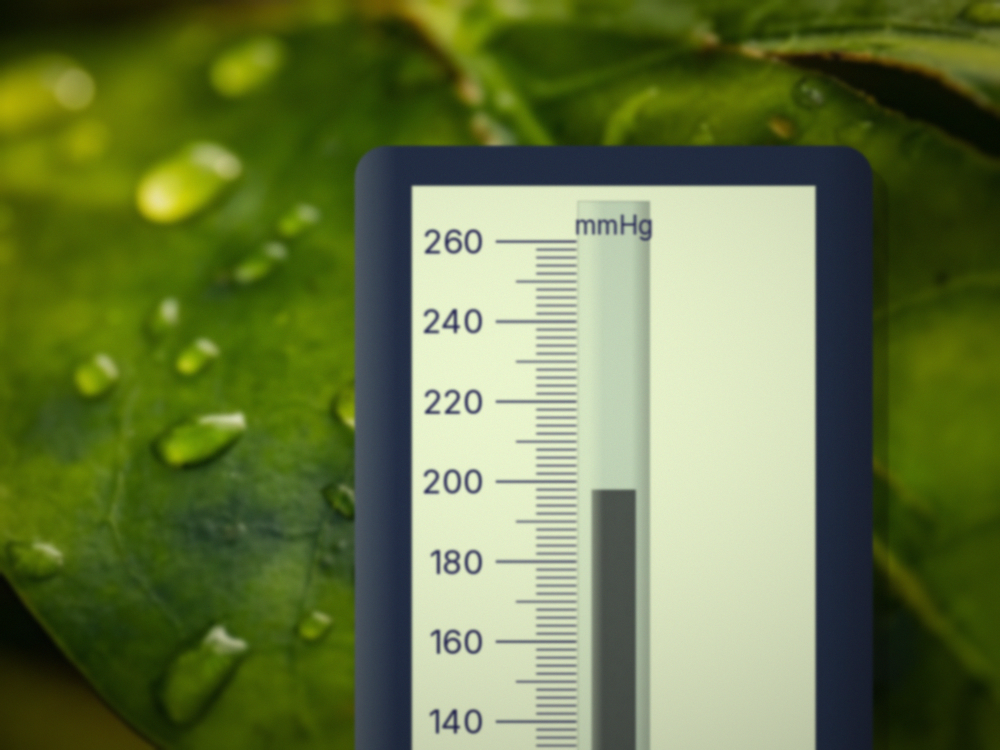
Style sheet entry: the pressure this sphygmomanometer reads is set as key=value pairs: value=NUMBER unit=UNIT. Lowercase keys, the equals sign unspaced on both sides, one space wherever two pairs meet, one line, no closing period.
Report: value=198 unit=mmHg
